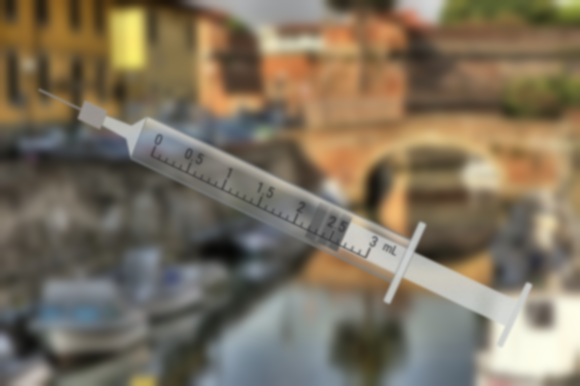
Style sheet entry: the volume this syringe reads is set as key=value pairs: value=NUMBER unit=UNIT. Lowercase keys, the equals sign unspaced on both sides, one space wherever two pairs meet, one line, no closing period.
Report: value=2.2 unit=mL
